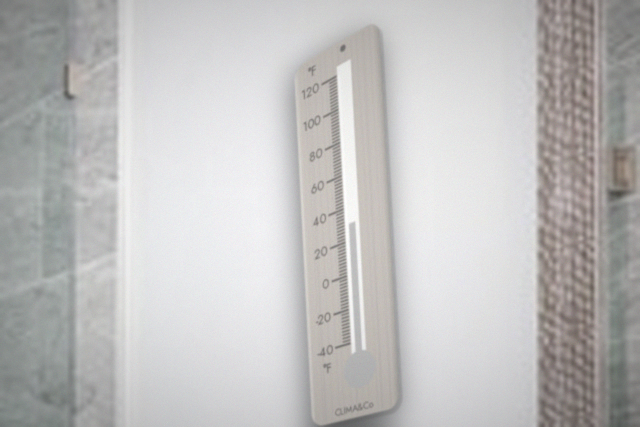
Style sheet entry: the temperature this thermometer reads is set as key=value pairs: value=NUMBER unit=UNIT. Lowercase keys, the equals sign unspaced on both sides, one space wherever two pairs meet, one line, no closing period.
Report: value=30 unit=°F
